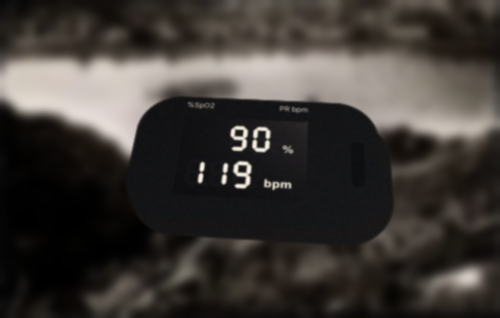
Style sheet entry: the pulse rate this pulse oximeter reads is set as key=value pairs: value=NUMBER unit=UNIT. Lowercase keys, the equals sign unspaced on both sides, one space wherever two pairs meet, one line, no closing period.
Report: value=119 unit=bpm
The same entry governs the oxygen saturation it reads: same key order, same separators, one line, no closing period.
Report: value=90 unit=%
